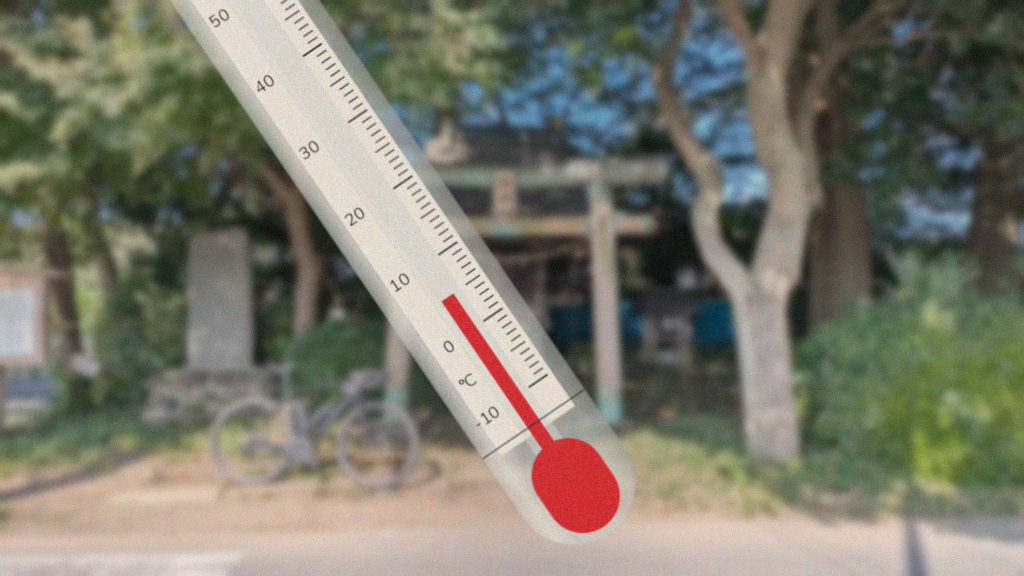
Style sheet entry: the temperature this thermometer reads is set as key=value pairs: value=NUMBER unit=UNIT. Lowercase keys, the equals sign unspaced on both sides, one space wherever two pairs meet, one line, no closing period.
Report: value=5 unit=°C
